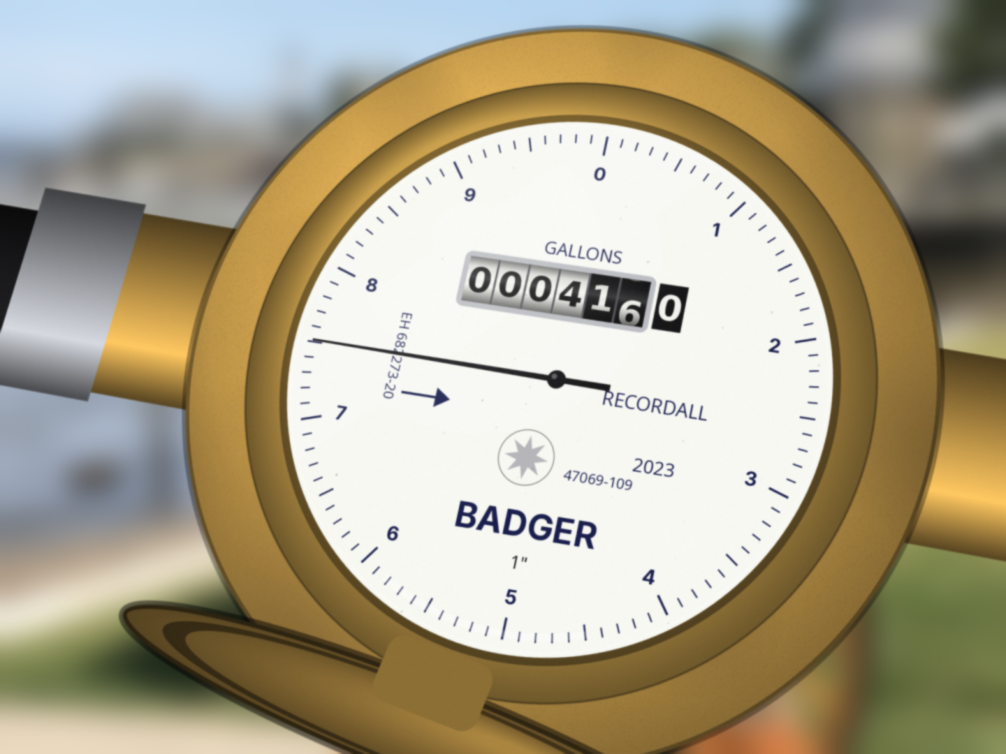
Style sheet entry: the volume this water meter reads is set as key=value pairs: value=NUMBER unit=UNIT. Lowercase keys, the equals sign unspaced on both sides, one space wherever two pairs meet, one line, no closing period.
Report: value=4157.5 unit=gal
